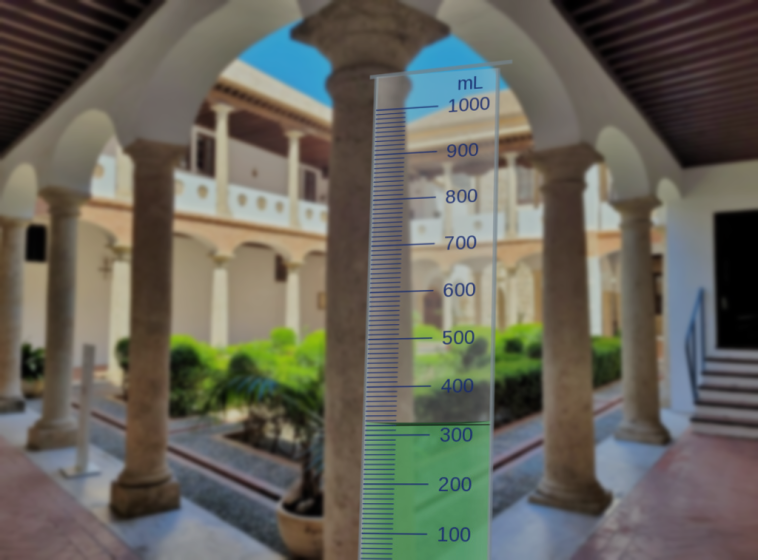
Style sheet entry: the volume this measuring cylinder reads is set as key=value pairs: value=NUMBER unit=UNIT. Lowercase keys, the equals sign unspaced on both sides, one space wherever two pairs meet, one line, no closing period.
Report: value=320 unit=mL
